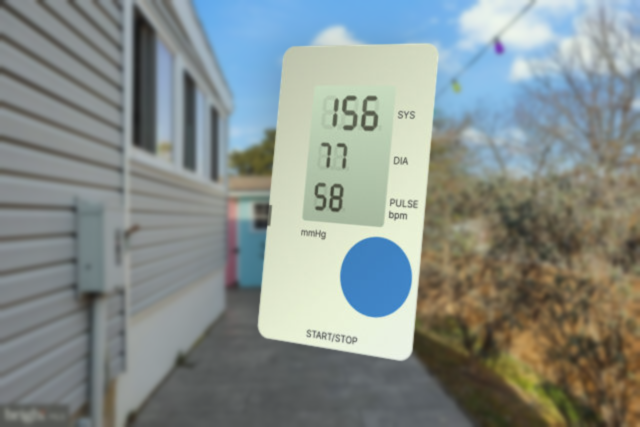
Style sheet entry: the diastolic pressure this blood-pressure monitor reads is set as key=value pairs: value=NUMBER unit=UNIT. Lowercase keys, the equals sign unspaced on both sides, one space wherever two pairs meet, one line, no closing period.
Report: value=77 unit=mmHg
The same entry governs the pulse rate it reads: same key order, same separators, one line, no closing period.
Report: value=58 unit=bpm
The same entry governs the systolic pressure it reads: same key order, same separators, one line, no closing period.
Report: value=156 unit=mmHg
